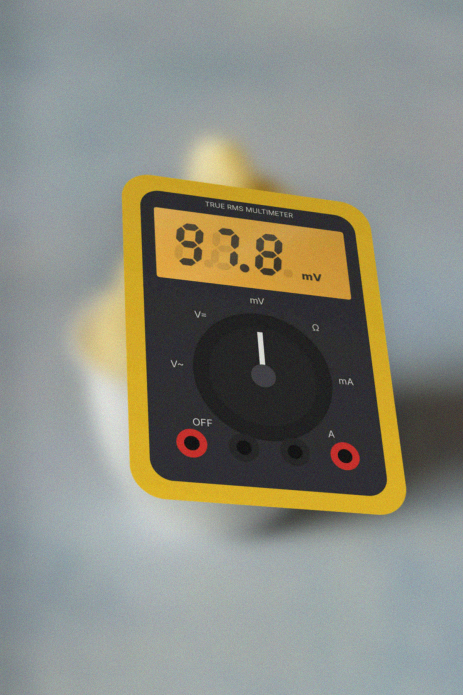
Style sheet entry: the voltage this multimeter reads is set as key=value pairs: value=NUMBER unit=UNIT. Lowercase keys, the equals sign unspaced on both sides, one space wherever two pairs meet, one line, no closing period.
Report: value=97.8 unit=mV
